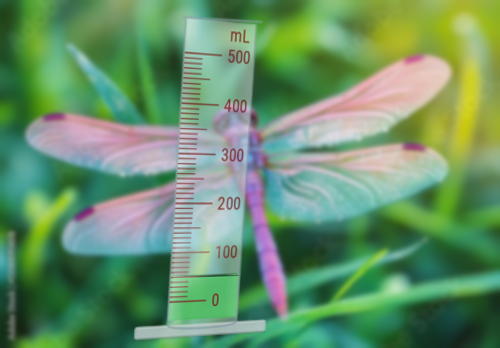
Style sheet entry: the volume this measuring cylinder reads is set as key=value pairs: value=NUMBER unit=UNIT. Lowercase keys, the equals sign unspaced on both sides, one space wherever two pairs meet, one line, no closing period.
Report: value=50 unit=mL
